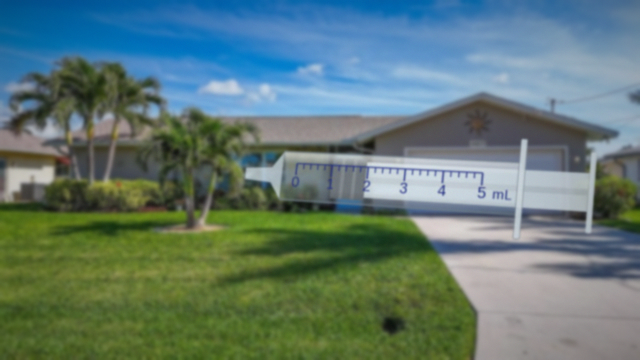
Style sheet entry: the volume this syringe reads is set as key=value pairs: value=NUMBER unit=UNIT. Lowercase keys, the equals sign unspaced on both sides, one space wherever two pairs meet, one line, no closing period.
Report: value=1 unit=mL
